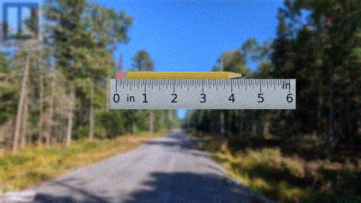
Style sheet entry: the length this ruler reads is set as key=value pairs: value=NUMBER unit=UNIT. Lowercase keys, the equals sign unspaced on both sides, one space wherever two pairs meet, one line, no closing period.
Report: value=4.5 unit=in
